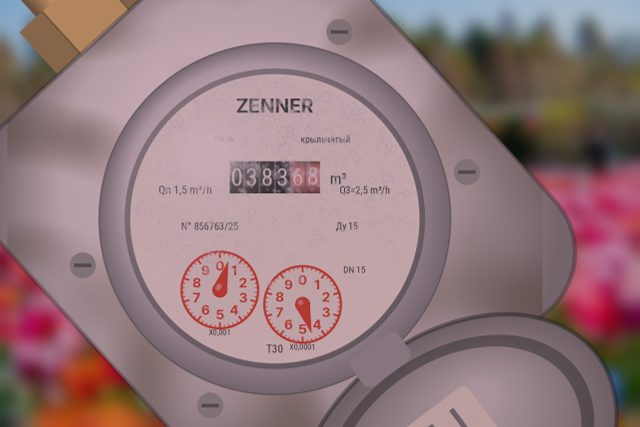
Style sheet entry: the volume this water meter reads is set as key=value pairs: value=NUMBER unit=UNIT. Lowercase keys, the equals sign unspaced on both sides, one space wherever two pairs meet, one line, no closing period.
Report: value=383.6804 unit=m³
